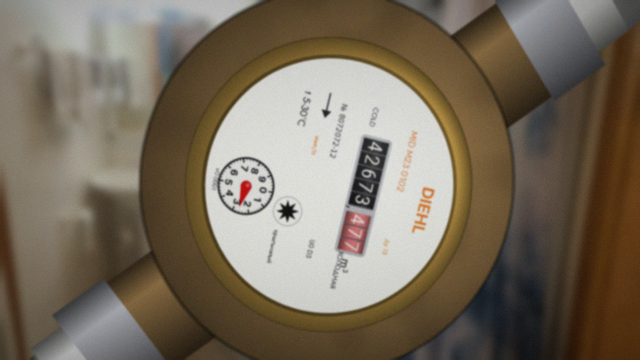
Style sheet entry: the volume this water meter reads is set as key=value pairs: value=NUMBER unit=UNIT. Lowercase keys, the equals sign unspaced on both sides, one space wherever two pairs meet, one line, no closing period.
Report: value=42673.4772 unit=m³
